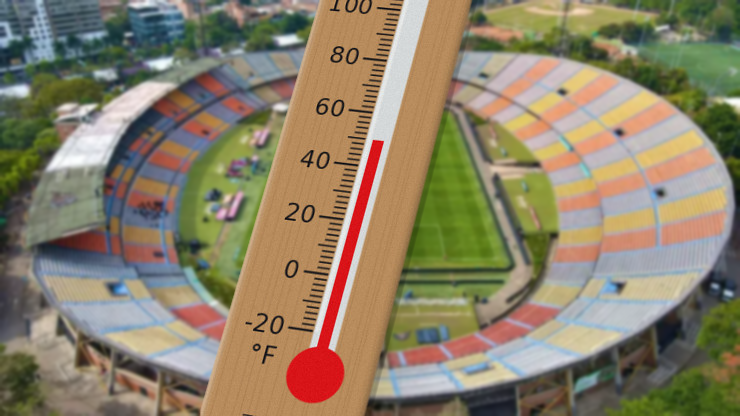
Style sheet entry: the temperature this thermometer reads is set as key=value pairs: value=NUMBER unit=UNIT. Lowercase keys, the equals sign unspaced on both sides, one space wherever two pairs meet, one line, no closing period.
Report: value=50 unit=°F
